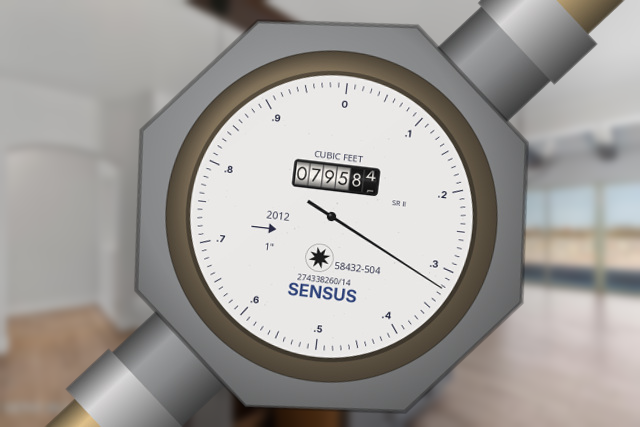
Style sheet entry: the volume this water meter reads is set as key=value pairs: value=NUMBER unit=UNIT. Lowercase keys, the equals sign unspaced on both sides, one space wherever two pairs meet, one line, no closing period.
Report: value=79584.32 unit=ft³
